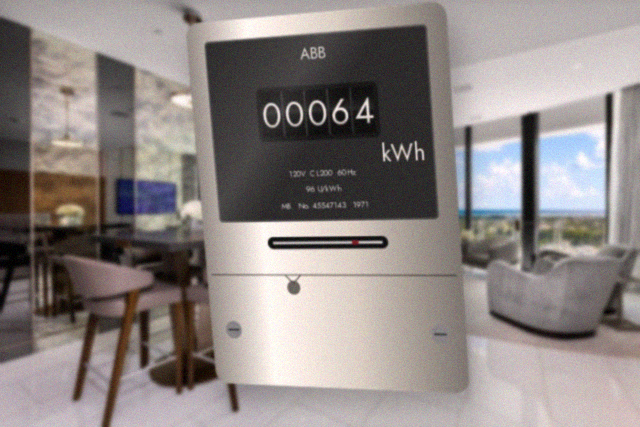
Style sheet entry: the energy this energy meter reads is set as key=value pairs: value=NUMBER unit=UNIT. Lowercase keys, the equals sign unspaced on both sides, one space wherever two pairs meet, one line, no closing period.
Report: value=64 unit=kWh
